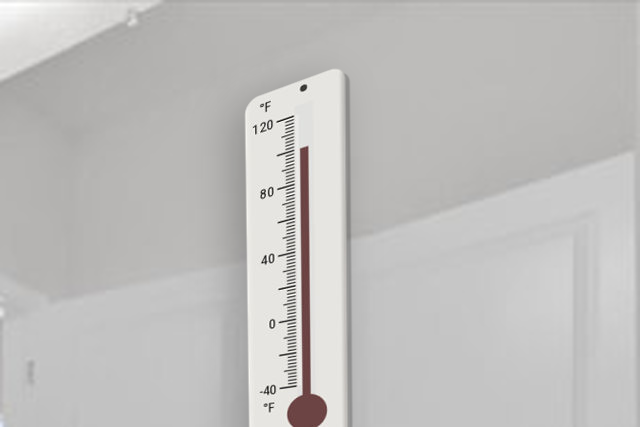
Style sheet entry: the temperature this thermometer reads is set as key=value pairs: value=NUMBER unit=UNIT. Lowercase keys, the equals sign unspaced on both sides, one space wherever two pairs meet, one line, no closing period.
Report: value=100 unit=°F
